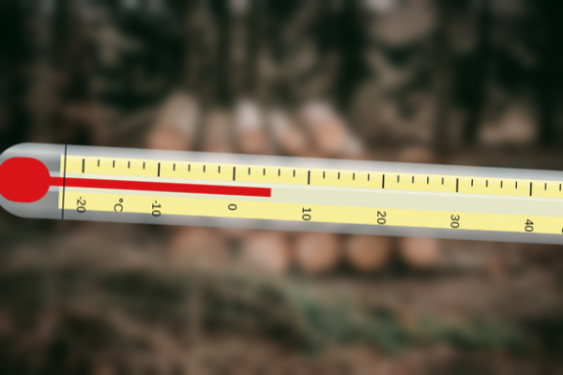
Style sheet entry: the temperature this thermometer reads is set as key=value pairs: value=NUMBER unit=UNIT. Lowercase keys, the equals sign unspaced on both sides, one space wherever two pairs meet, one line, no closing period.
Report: value=5 unit=°C
